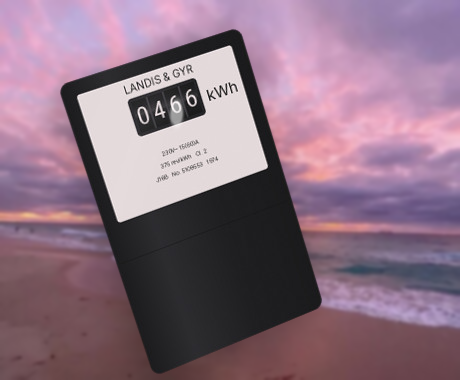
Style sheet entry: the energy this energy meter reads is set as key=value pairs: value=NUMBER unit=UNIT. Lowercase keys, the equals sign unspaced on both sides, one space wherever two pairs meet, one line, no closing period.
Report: value=466 unit=kWh
